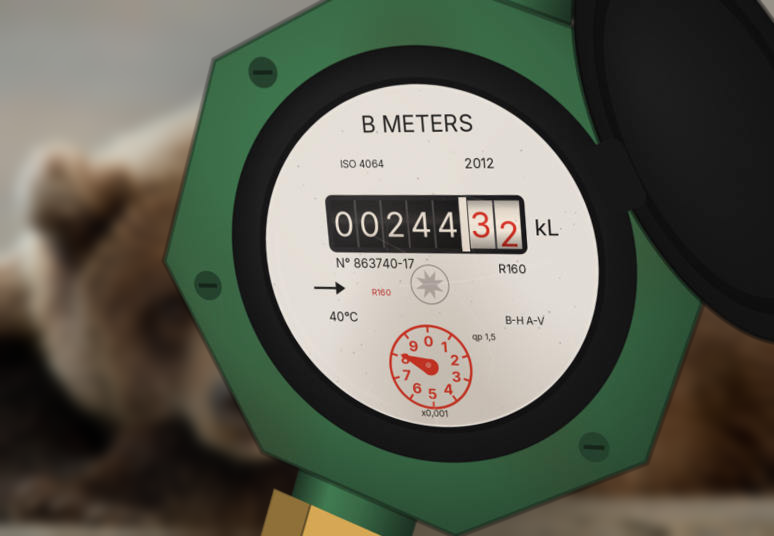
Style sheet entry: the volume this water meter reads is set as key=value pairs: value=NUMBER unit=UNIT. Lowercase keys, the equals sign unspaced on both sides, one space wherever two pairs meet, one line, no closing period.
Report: value=244.318 unit=kL
